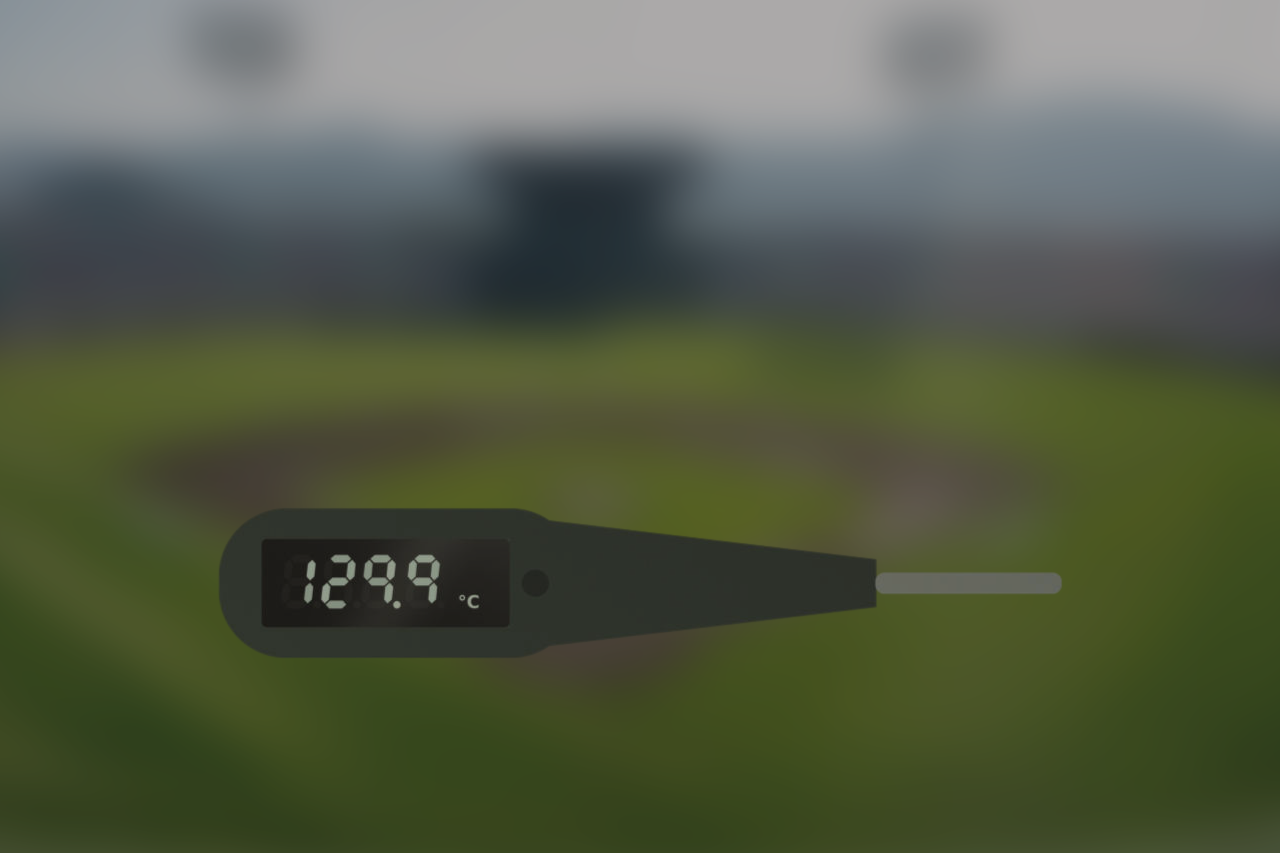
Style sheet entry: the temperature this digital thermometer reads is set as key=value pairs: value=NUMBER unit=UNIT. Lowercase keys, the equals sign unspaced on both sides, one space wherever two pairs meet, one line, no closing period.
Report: value=129.9 unit=°C
